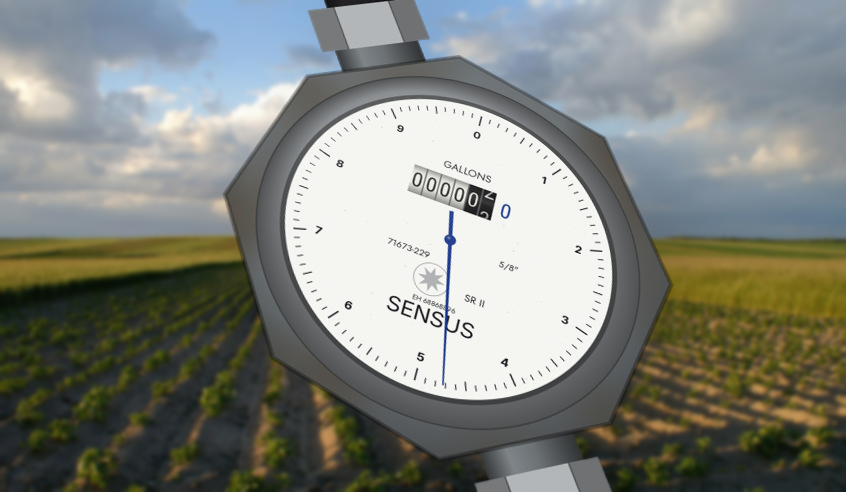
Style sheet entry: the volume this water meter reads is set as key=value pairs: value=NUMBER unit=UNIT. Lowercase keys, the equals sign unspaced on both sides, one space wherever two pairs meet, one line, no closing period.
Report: value=24.7 unit=gal
